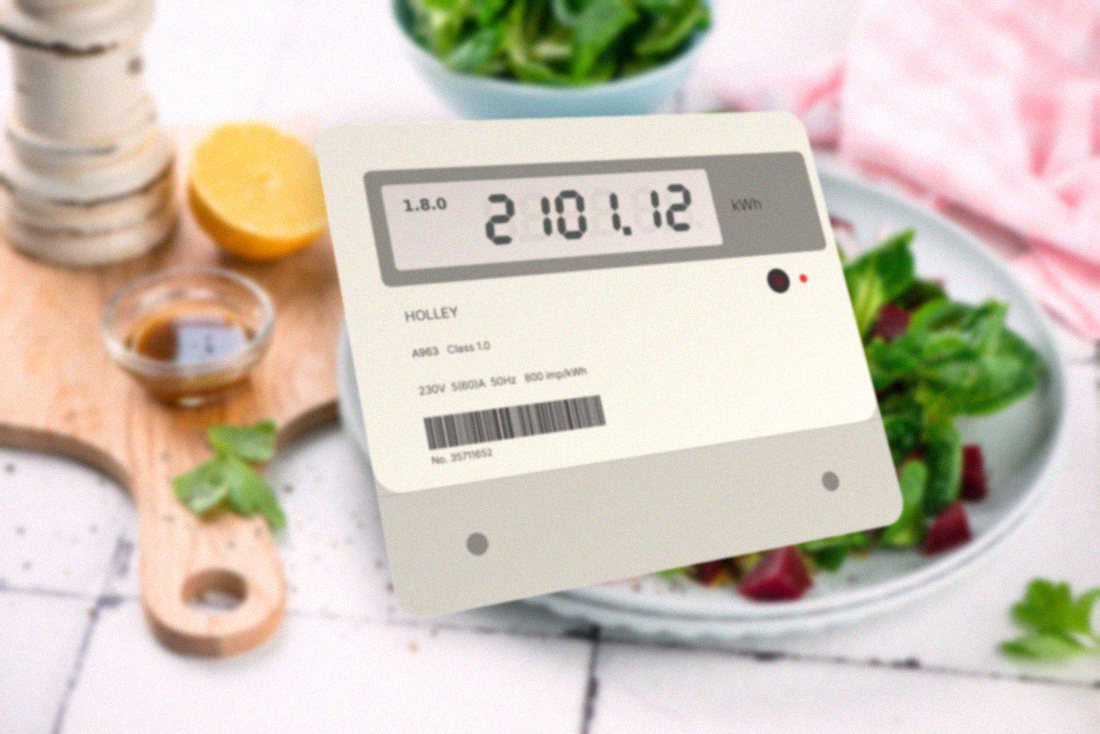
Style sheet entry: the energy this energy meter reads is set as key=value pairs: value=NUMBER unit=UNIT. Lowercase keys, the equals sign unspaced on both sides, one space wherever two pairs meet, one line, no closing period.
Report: value=2101.12 unit=kWh
